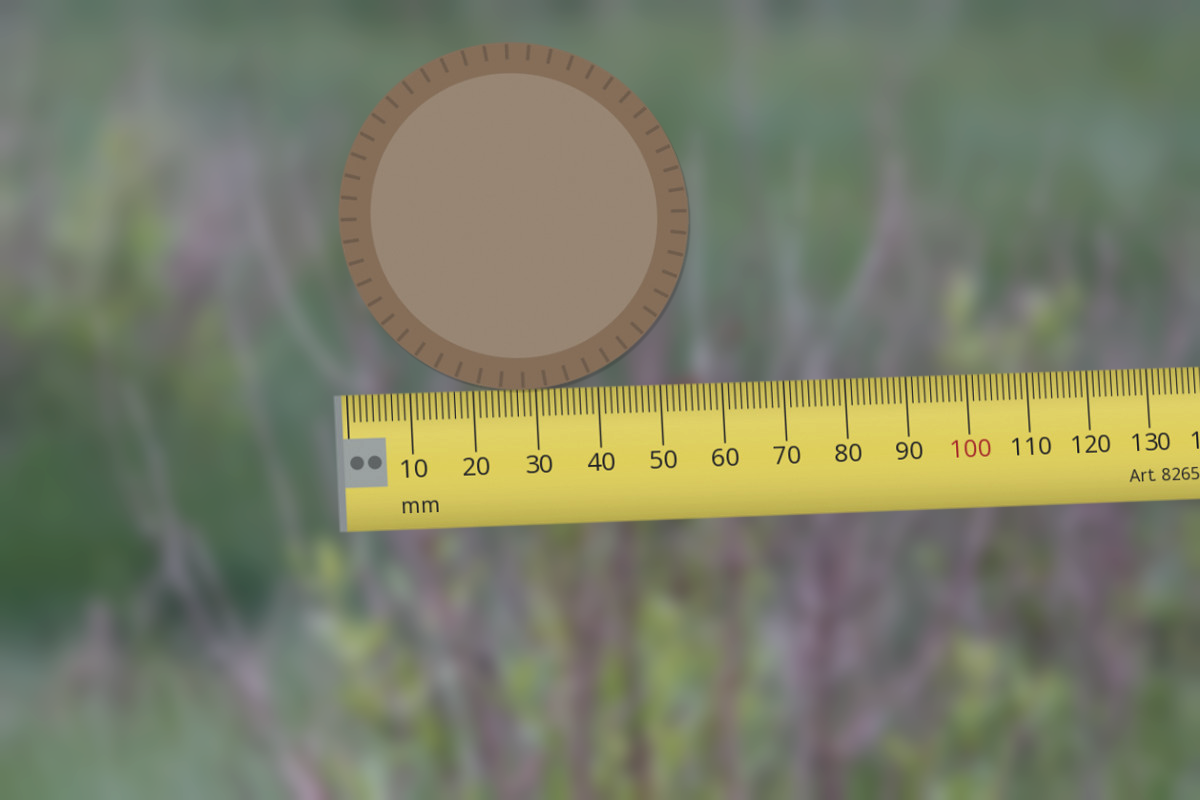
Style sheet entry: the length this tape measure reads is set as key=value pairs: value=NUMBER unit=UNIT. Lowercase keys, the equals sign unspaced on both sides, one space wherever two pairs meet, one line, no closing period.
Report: value=56 unit=mm
